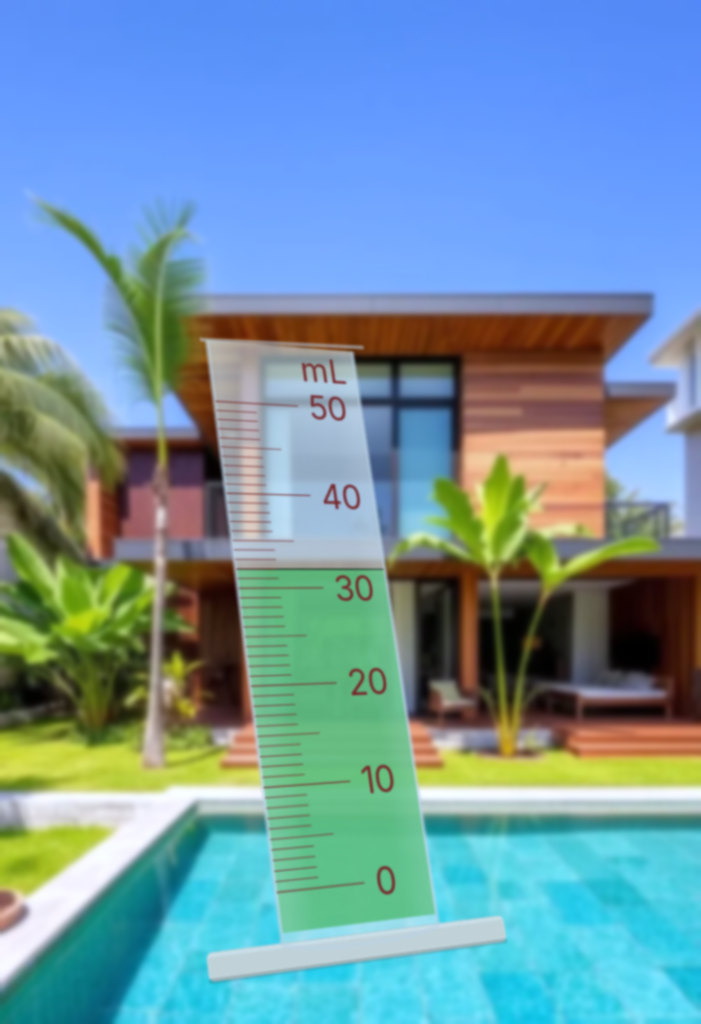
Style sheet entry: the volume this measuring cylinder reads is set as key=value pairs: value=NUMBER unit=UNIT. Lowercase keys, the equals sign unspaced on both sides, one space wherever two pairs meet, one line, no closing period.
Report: value=32 unit=mL
